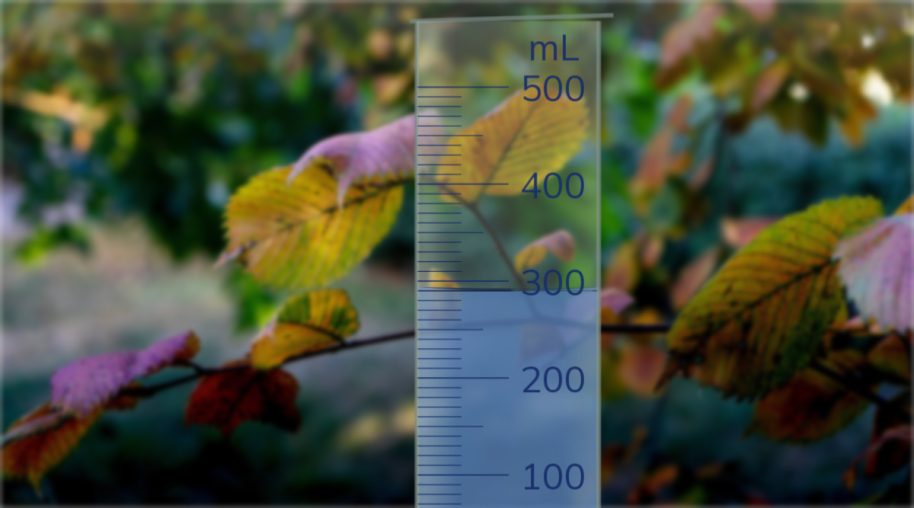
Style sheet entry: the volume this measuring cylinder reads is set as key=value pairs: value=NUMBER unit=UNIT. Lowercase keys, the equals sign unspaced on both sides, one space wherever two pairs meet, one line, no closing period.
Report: value=290 unit=mL
